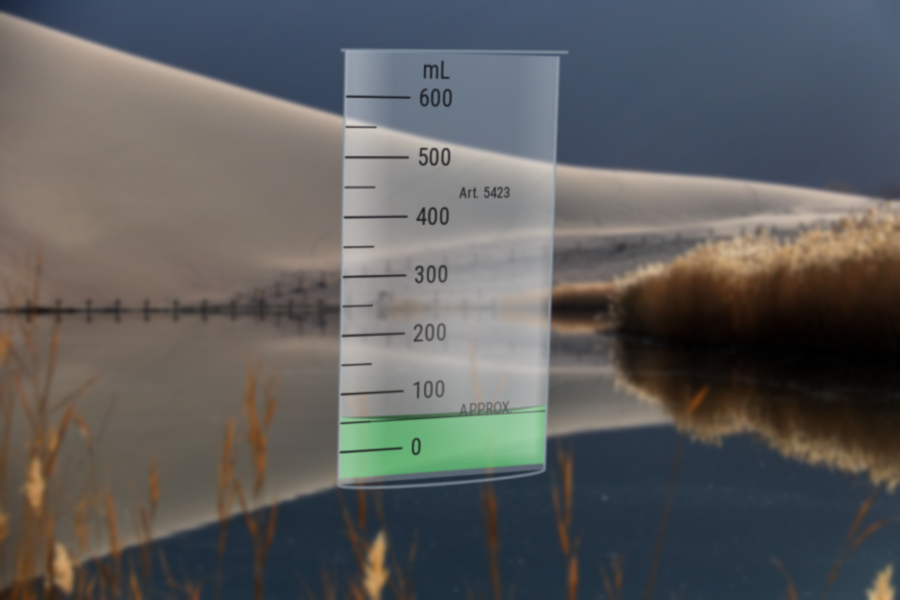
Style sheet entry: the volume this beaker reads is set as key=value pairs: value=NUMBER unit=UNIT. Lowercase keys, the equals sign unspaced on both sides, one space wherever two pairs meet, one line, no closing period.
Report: value=50 unit=mL
